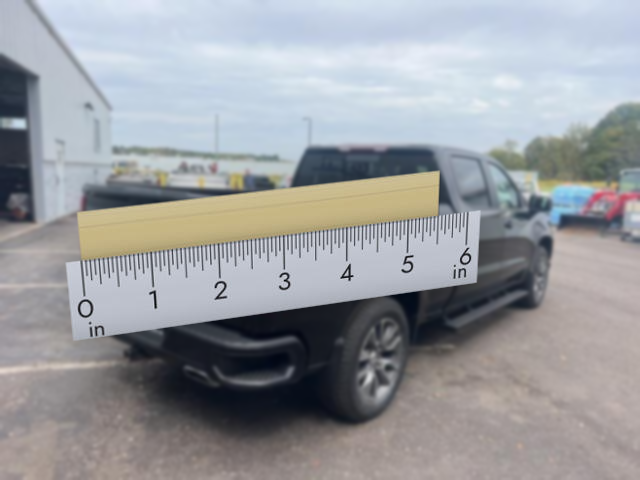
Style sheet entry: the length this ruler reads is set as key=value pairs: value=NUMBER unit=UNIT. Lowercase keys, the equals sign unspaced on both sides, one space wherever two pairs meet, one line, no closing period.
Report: value=5.5 unit=in
